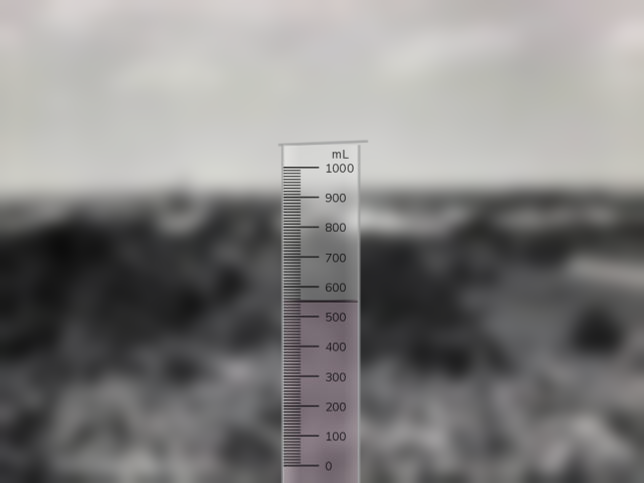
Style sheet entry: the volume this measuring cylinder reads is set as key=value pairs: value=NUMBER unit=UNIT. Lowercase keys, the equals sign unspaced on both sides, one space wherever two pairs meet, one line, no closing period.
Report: value=550 unit=mL
